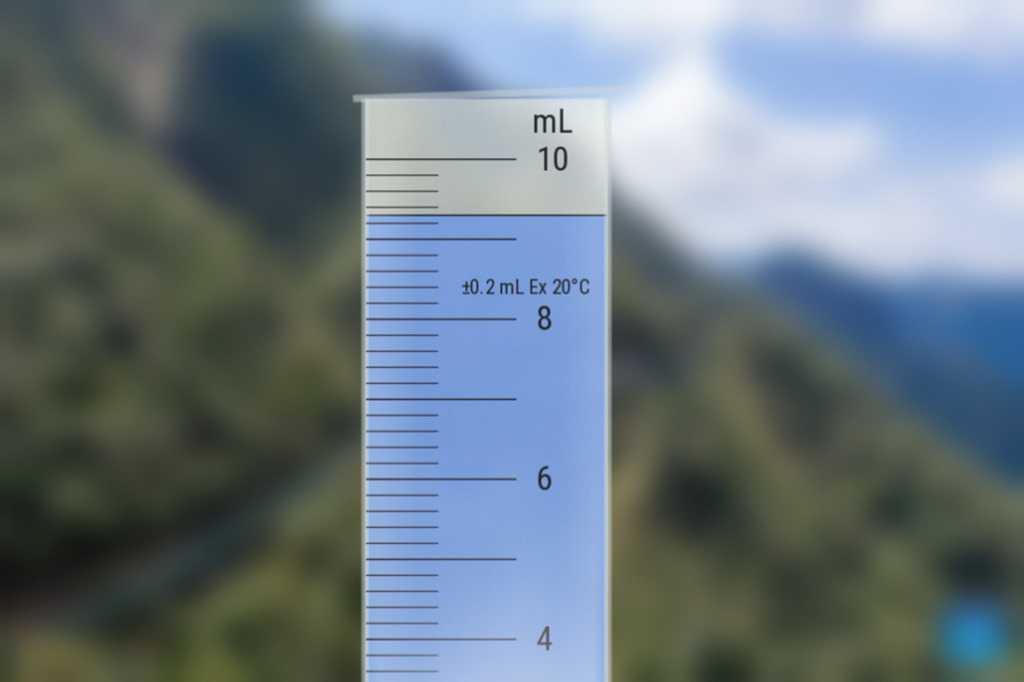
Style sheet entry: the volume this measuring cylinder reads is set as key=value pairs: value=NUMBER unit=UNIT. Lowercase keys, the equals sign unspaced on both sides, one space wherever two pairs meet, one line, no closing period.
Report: value=9.3 unit=mL
